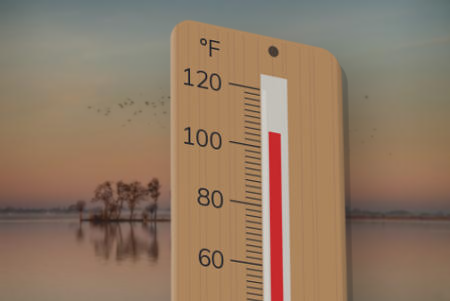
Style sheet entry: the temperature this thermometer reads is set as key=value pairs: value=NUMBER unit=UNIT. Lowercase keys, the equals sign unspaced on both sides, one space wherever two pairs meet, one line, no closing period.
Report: value=106 unit=°F
